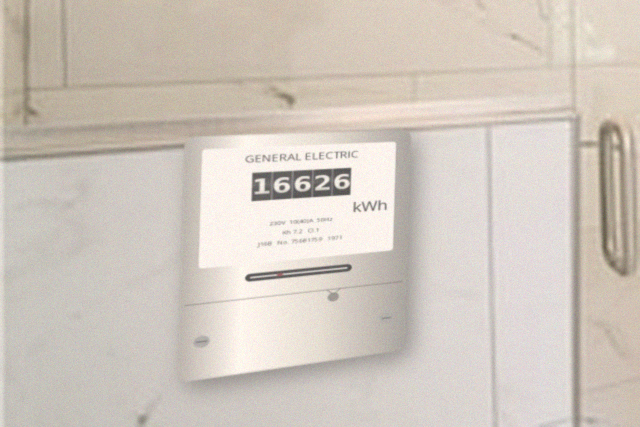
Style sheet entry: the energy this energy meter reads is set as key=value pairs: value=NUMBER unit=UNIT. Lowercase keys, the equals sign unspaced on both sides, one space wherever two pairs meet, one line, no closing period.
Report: value=16626 unit=kWh
